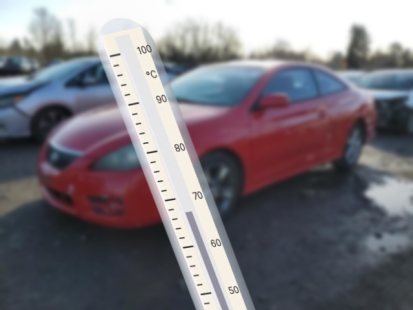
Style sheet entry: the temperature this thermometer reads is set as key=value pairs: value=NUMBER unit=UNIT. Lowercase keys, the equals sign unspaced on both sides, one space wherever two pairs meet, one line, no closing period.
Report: value=67 unit=°C
